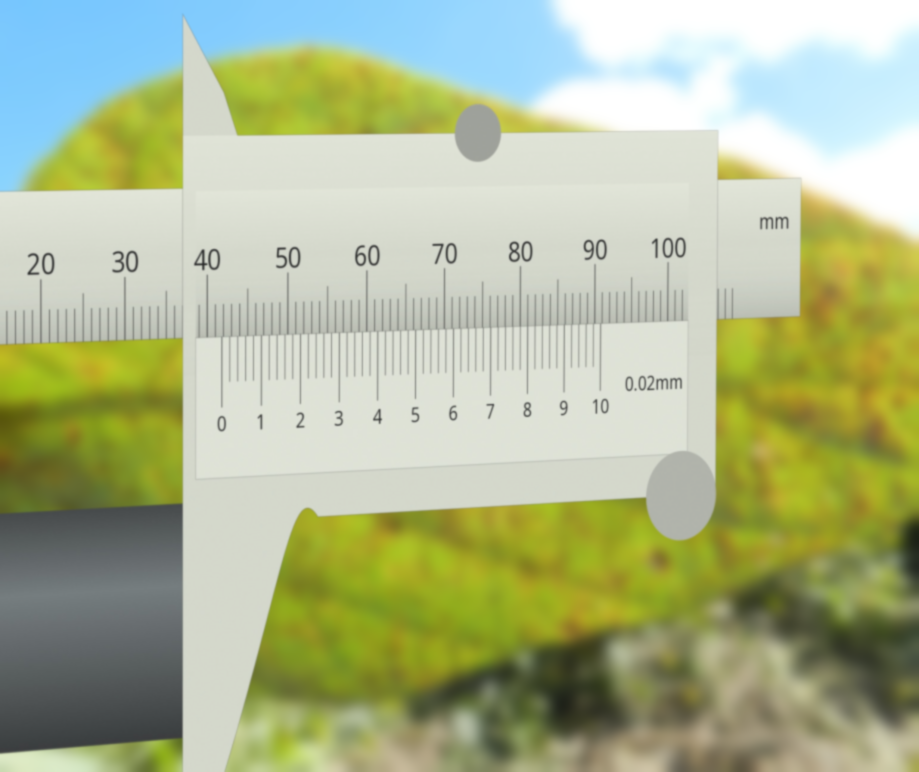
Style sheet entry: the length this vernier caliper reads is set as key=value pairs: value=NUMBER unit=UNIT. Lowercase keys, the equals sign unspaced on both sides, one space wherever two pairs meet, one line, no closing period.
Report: value=41.8 unit=mm
